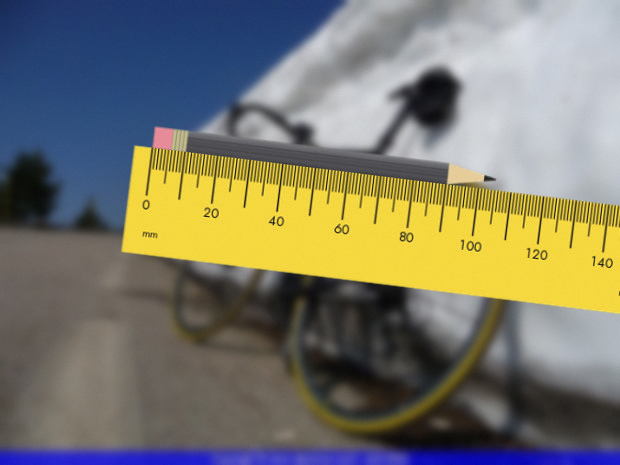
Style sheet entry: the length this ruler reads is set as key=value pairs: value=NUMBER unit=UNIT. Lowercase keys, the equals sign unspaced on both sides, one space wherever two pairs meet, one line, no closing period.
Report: value=105 unit=mm
